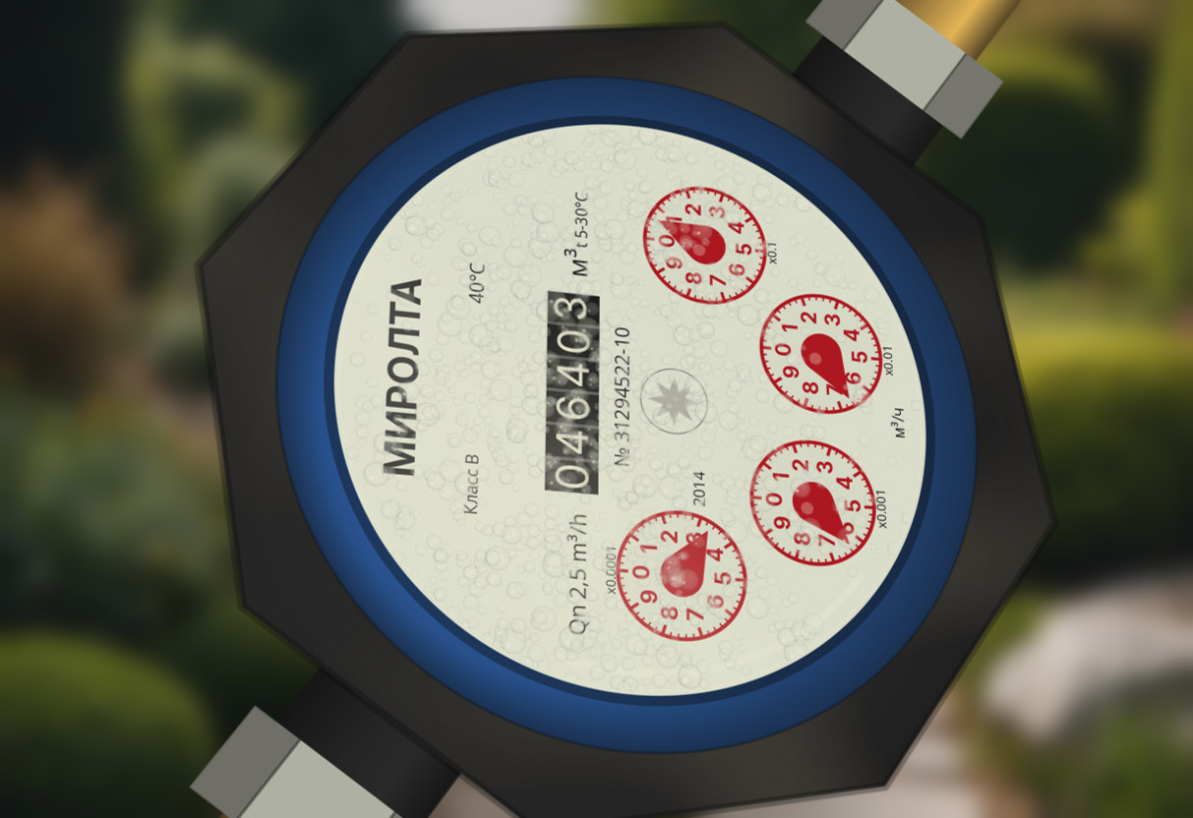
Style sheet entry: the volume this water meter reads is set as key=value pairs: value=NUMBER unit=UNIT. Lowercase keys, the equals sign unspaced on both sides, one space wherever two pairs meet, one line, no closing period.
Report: value=46403.0663 unit=m³
